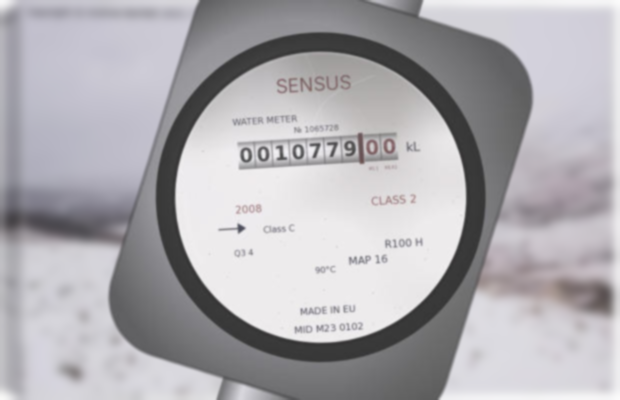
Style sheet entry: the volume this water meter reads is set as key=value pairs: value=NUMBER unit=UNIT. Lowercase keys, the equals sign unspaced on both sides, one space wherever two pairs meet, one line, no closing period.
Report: value=10779.00 unit=kL
